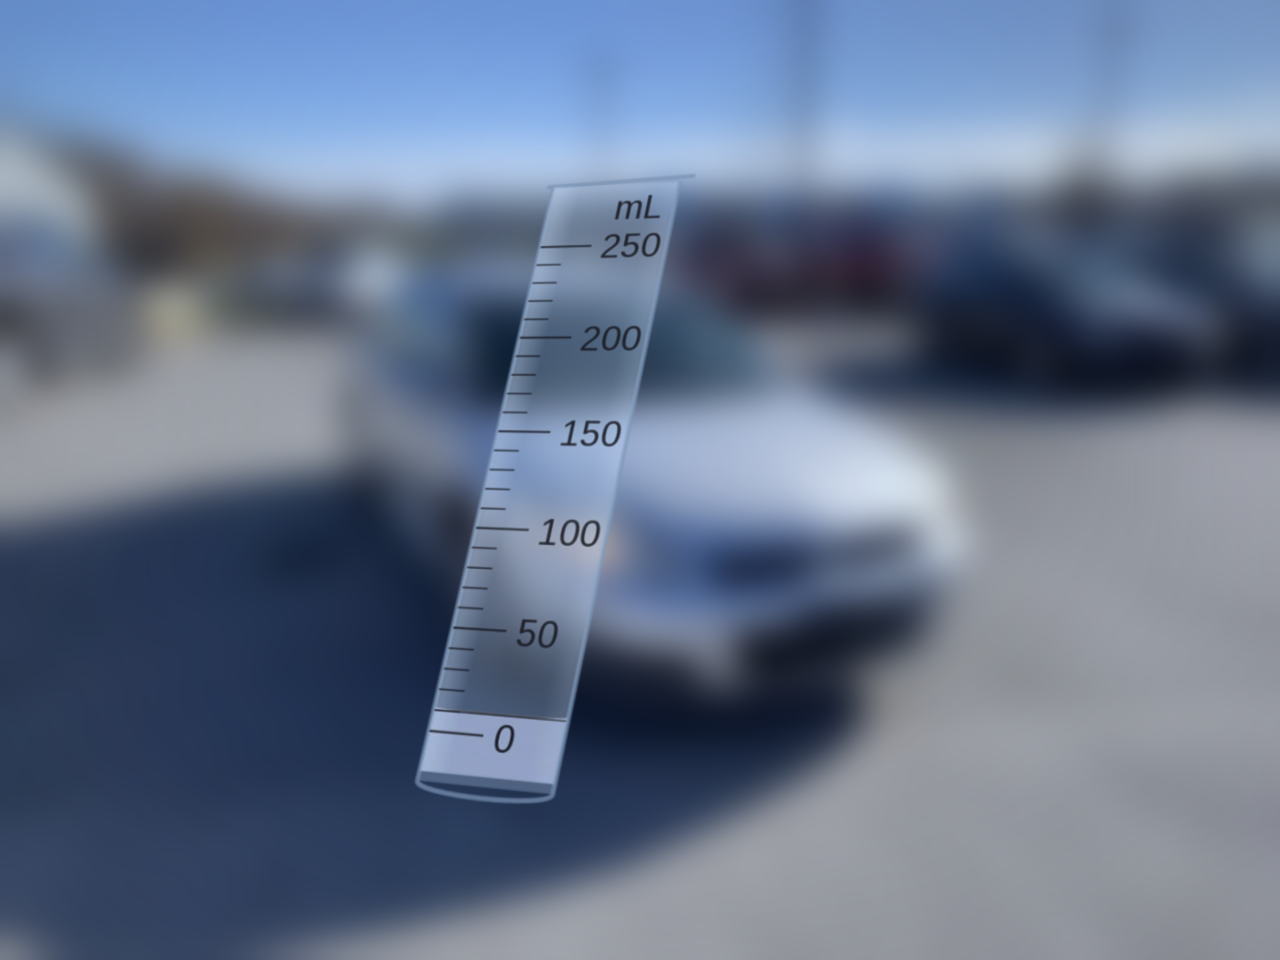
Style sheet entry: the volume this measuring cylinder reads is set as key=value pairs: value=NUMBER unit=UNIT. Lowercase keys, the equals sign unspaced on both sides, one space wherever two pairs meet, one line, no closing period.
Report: value=10 unit=mL
